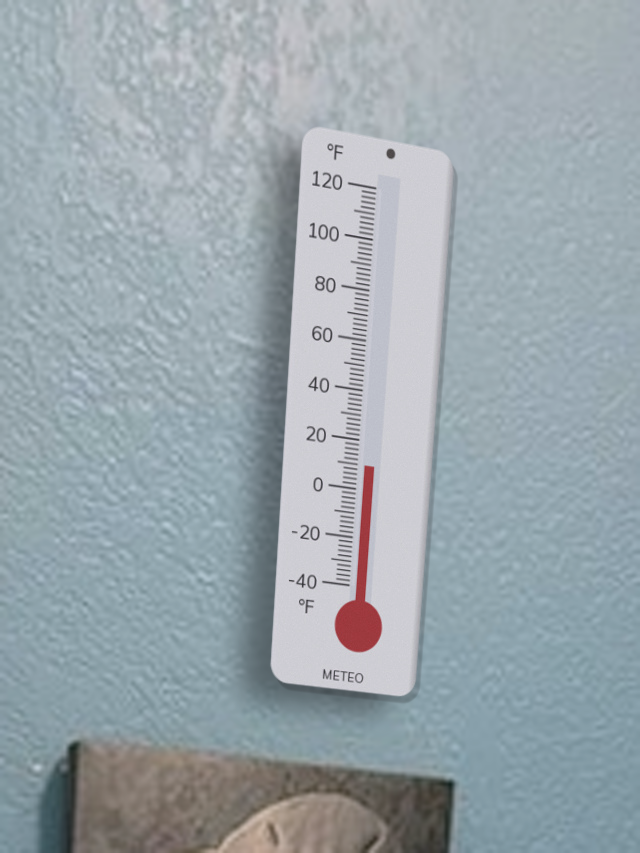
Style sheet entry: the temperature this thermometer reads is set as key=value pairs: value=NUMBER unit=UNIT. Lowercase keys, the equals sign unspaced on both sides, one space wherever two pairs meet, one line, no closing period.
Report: value=10 unit=°F
